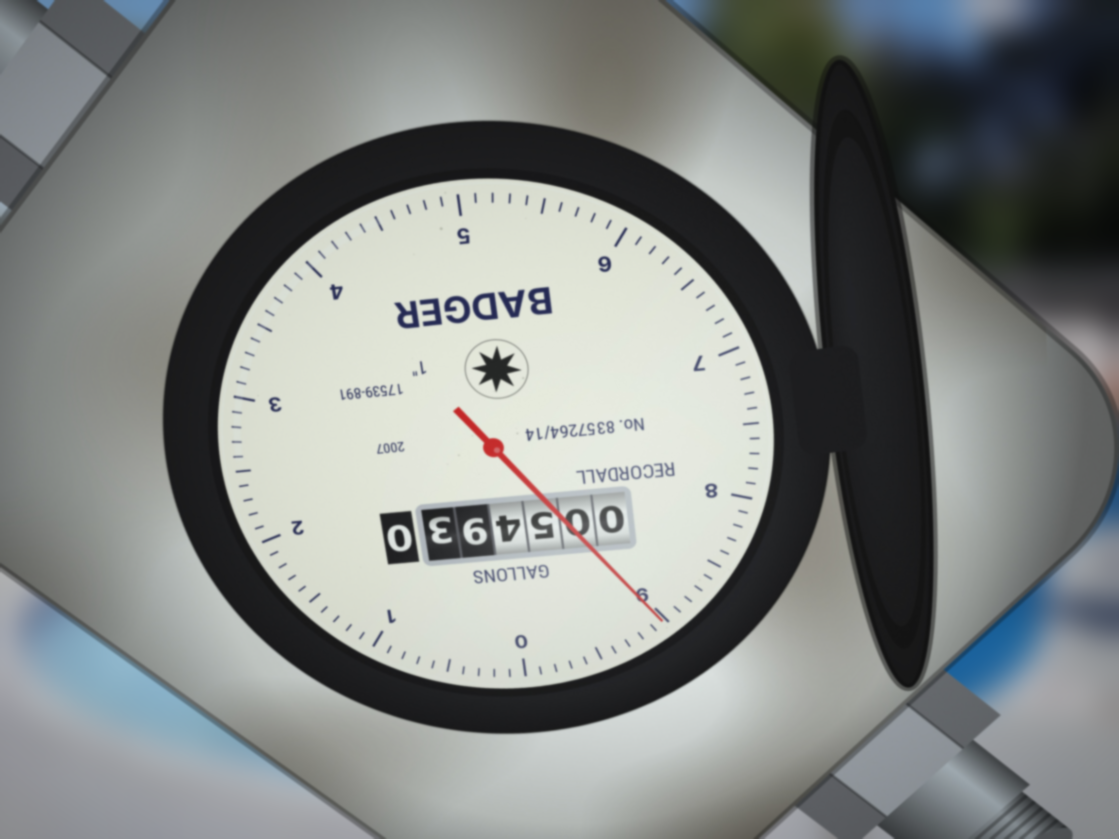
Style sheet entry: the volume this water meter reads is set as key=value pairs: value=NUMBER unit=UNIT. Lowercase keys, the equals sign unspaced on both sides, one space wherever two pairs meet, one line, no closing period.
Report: value=54929.0 unit=gal
